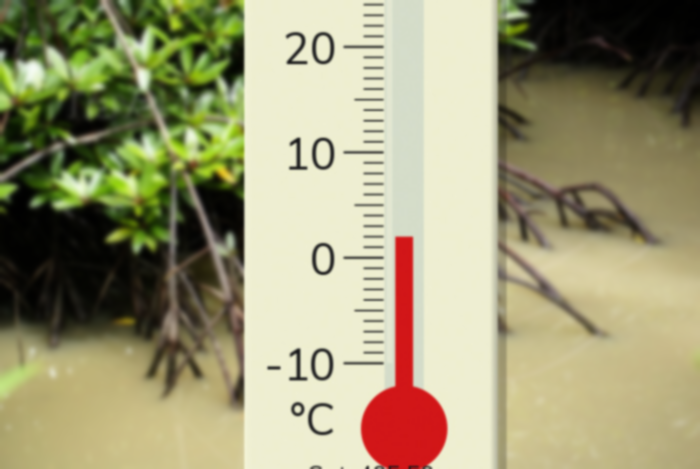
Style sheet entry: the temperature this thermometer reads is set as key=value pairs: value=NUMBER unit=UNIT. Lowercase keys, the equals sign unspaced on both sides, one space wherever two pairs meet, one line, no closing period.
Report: value=2 unit=°C
